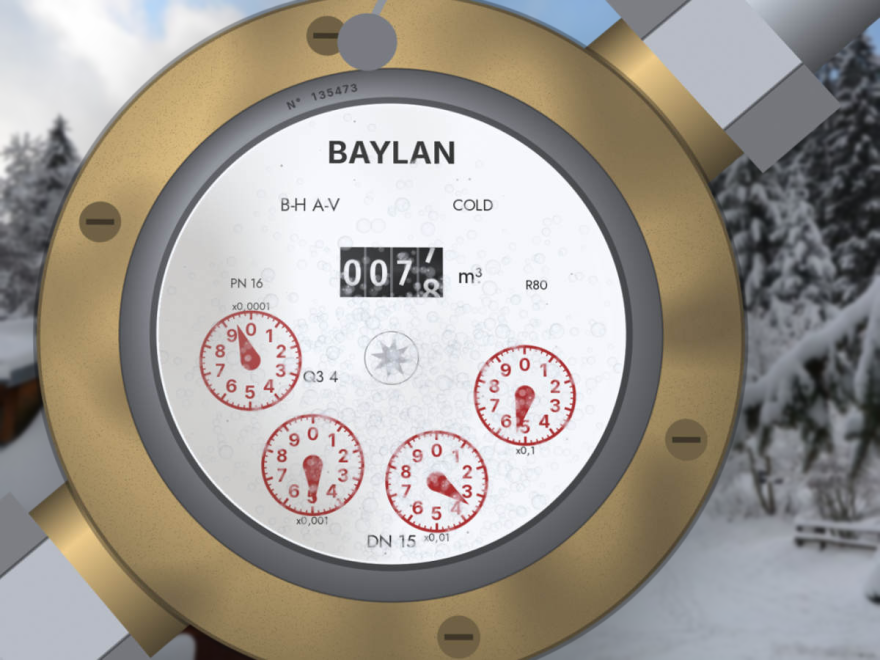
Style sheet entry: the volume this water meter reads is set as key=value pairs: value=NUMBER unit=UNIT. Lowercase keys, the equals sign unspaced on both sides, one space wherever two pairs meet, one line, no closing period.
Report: value=77.5349 unit=m³
